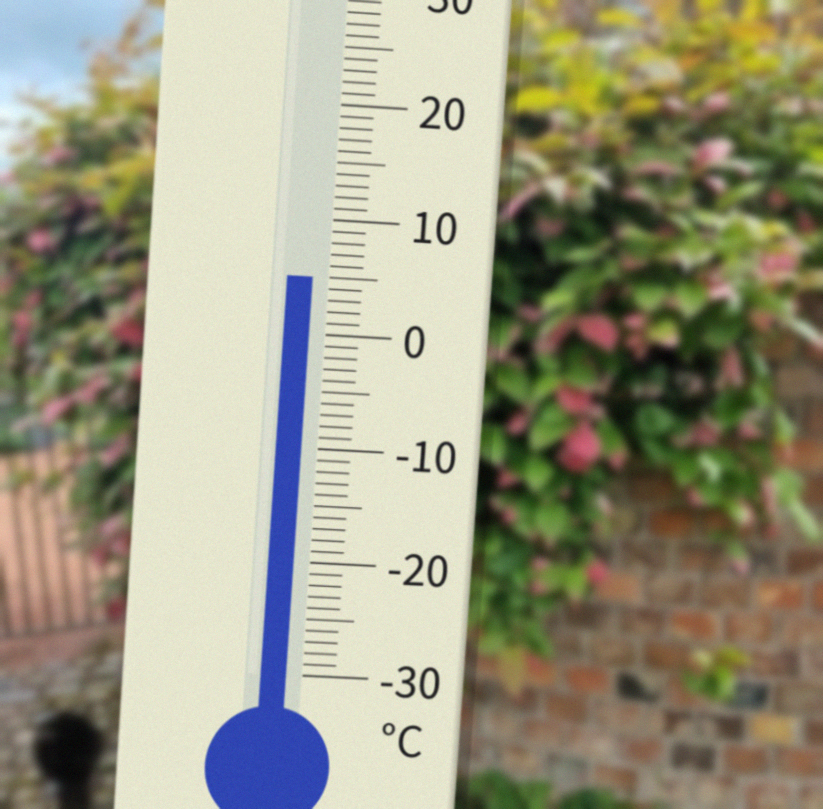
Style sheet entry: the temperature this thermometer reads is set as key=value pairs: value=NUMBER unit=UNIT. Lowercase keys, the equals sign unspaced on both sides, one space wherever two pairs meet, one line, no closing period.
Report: value=5 unit=°C
